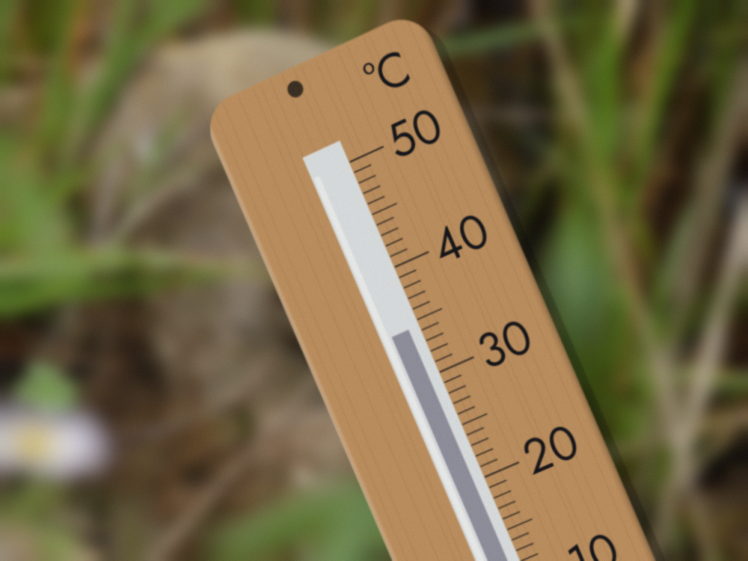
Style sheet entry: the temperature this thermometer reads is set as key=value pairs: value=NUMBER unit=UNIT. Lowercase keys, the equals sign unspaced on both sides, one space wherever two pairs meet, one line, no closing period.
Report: value=34.5 unit=°C
